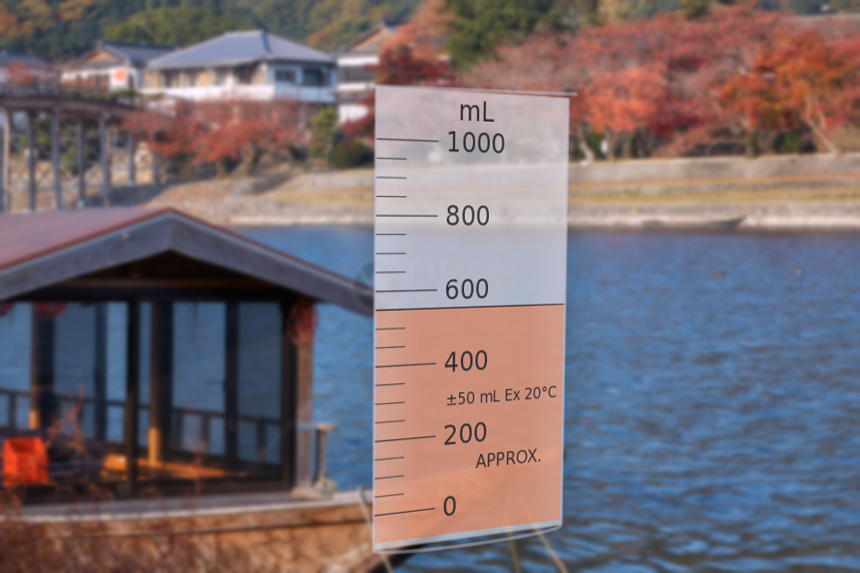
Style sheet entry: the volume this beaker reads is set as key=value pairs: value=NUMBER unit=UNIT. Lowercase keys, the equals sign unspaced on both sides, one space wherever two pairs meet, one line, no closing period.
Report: value=550 unit=mL
